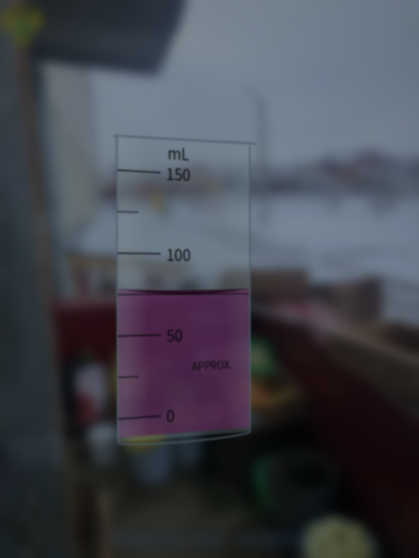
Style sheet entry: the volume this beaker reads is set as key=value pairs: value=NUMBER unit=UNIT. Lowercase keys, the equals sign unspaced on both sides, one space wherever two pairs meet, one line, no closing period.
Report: value=75 unit=mL
